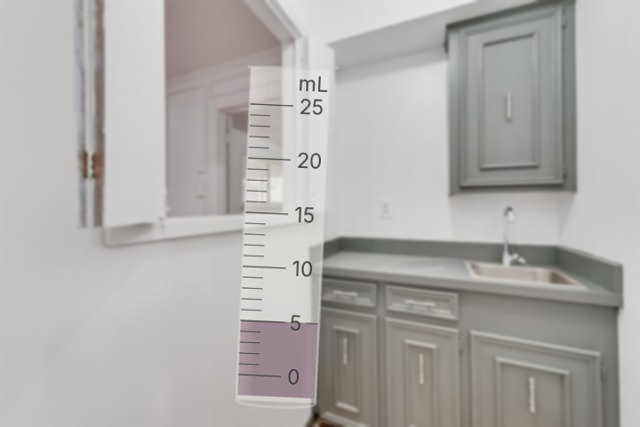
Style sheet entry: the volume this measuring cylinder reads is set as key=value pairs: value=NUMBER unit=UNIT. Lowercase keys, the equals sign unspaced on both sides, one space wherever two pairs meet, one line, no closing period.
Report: value=5 unit=mL
